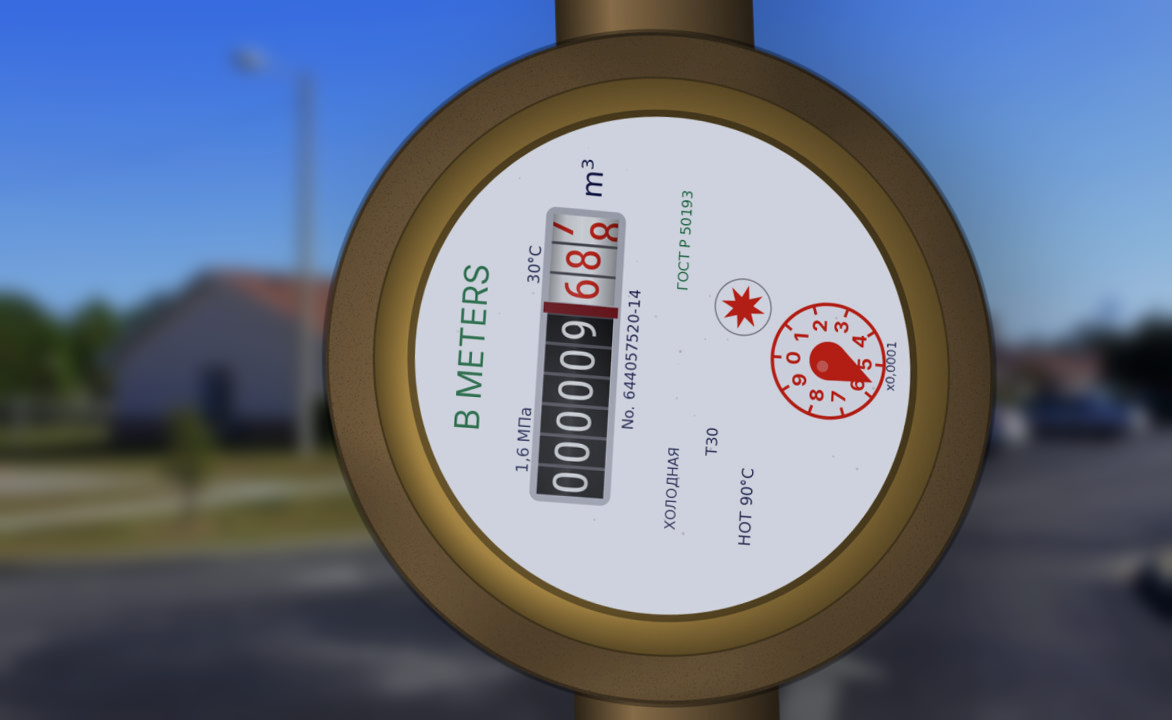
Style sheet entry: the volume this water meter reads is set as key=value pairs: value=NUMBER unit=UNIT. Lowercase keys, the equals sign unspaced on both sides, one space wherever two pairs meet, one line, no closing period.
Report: value=9.6875 unit=m³
